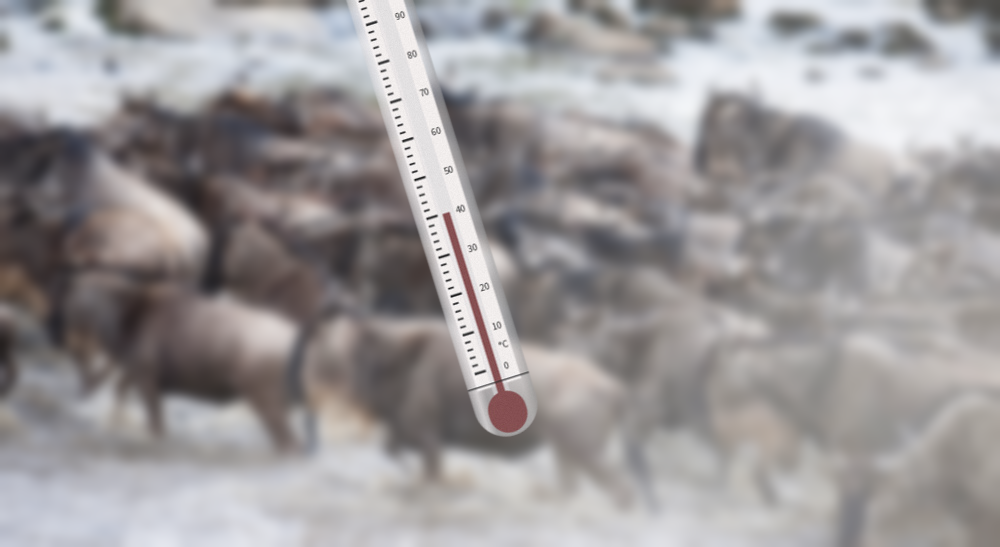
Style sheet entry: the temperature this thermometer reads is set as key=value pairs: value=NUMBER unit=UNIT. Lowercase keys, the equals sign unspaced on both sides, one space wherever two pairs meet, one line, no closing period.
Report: value=40 unit=°C
